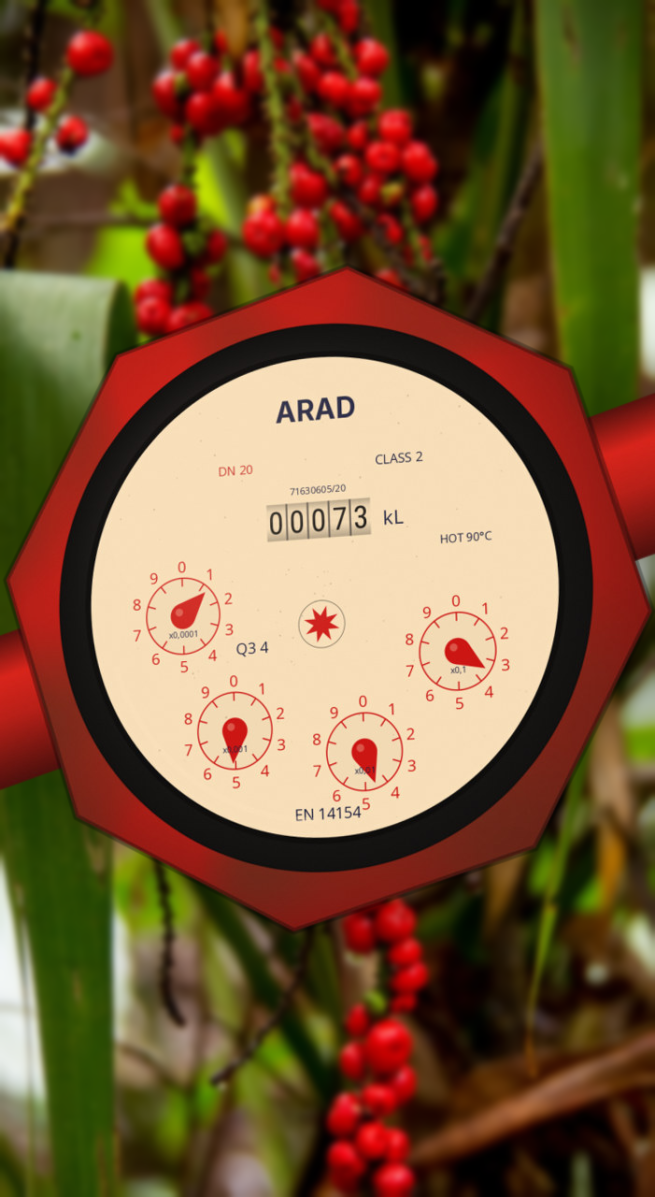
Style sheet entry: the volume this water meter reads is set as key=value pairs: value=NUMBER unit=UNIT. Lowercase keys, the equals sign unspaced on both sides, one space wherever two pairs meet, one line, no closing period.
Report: value=73.3451 unit=kL
